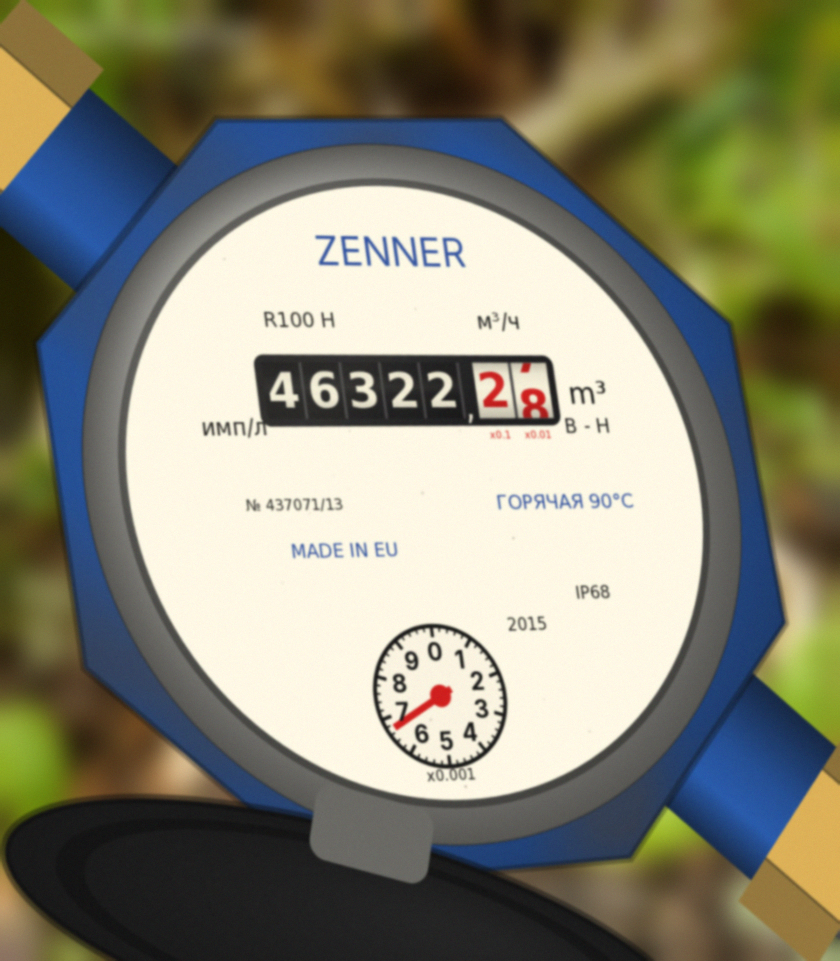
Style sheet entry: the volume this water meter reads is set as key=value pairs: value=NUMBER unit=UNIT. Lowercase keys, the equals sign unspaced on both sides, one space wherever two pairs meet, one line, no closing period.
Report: value=46322.276 unit=m³
